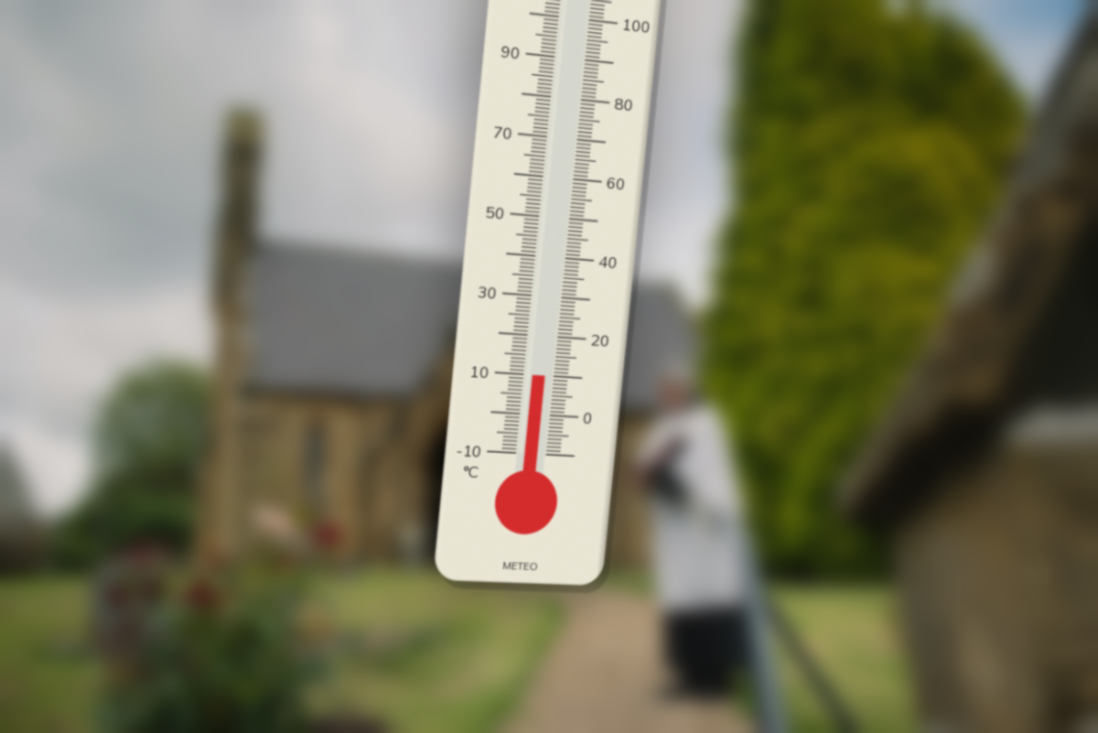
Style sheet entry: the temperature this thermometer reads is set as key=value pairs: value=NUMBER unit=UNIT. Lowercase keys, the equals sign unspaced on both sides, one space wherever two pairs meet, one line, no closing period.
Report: value=10 unit=°C
